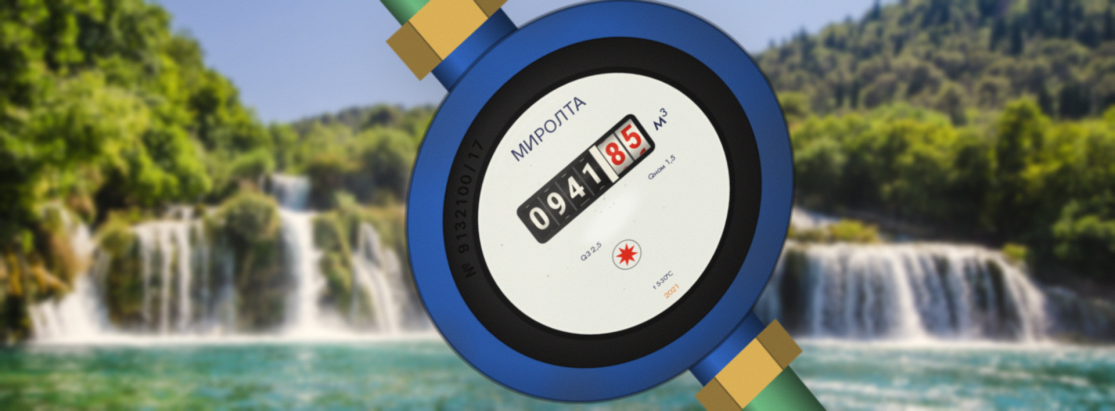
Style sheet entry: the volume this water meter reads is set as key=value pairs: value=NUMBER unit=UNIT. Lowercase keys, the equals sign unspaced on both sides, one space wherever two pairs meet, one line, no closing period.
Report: value=941.85 unit=m³
